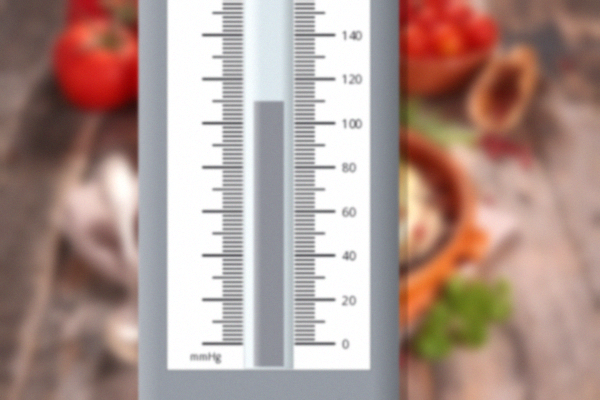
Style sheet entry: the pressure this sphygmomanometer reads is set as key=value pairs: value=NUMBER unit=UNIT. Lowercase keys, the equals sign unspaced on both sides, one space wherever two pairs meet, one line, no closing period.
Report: value=110 unit=mmHg
